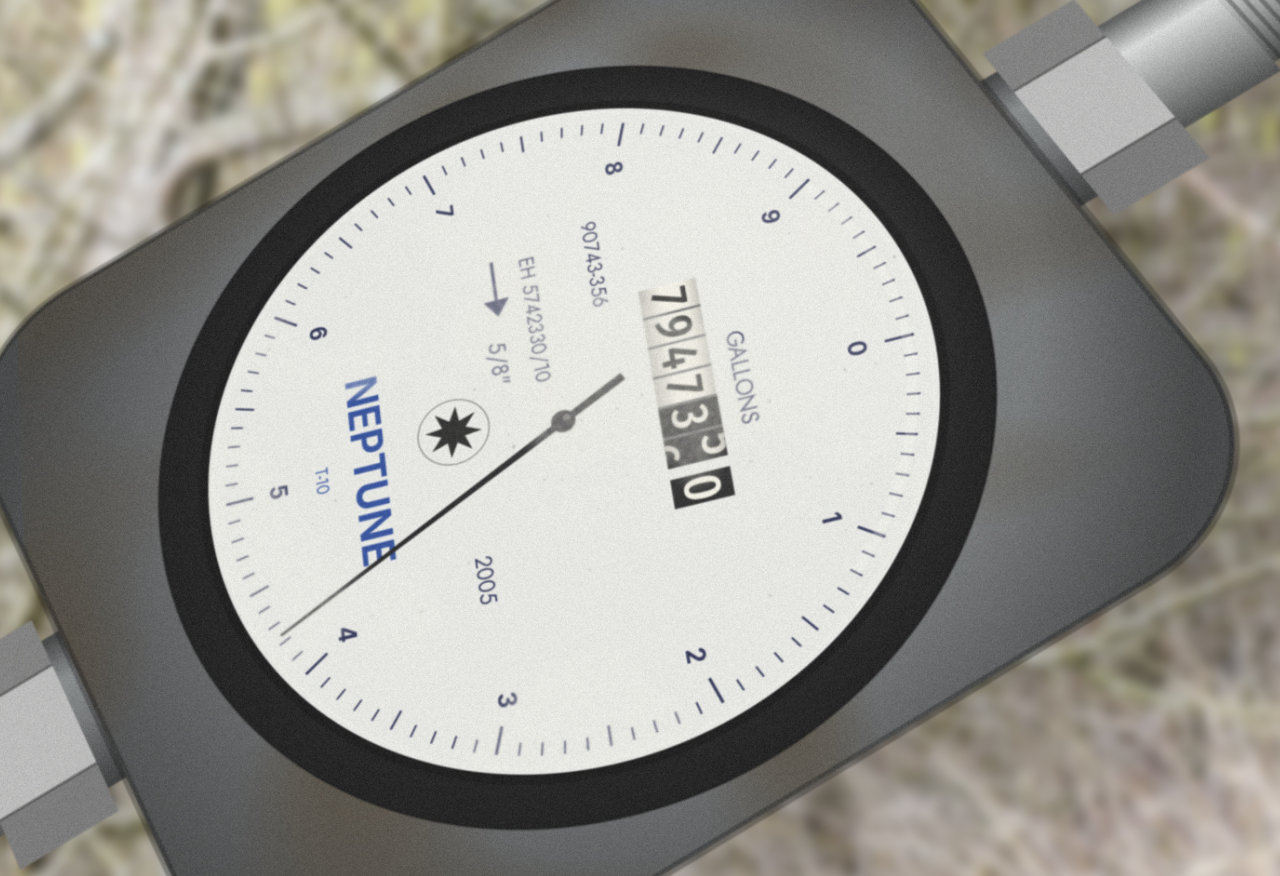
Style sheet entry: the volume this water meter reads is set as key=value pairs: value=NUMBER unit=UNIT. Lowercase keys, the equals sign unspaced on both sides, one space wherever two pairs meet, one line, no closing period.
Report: value=7947354.2 unit=gal
